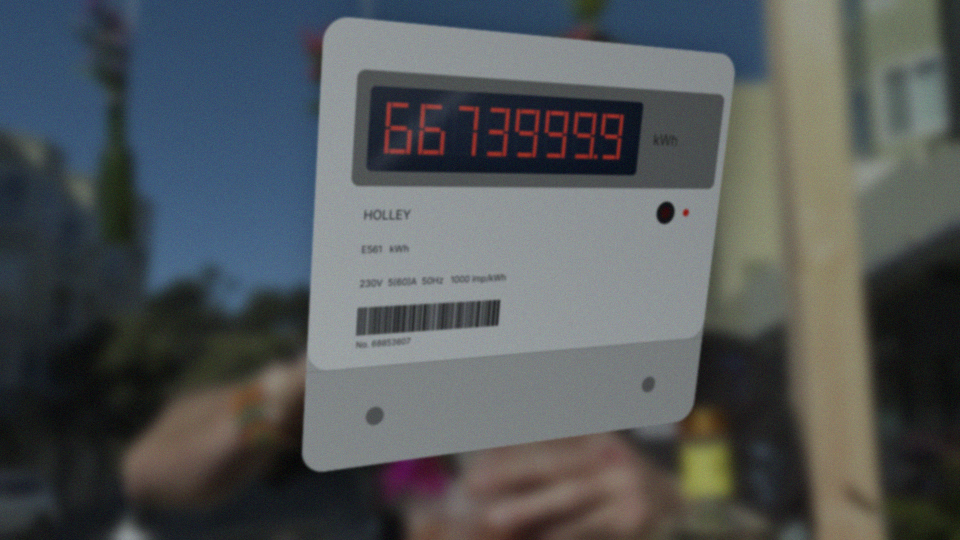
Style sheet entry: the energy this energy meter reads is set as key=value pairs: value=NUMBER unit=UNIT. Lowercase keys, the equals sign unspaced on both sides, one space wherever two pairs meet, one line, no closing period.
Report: value=6673999.9 unit=kWh
